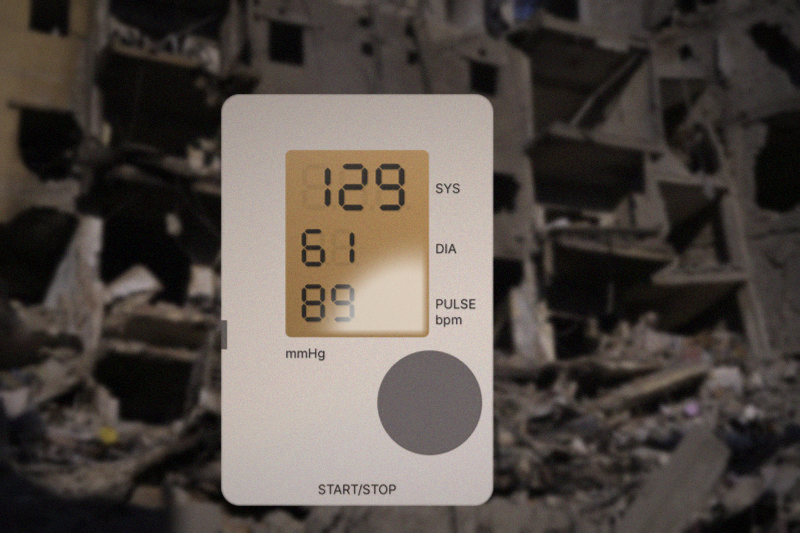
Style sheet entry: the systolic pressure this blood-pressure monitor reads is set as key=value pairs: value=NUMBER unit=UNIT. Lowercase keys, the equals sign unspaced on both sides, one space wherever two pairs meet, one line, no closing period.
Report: value=129 unit=mmHg
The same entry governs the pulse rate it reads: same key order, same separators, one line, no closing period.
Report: value=89 unit=bpm
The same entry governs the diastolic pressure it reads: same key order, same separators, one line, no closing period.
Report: value=61 unit=mmHg
